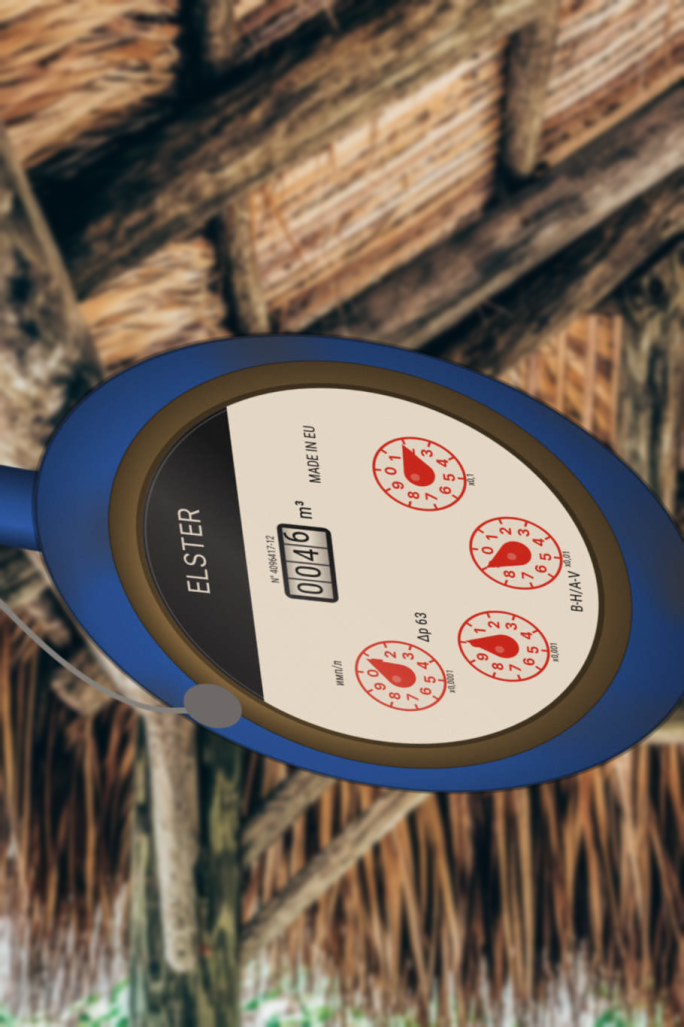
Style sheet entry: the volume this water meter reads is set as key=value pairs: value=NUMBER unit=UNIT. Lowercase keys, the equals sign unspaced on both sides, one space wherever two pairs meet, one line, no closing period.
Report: value=46.1900 unit=m³
